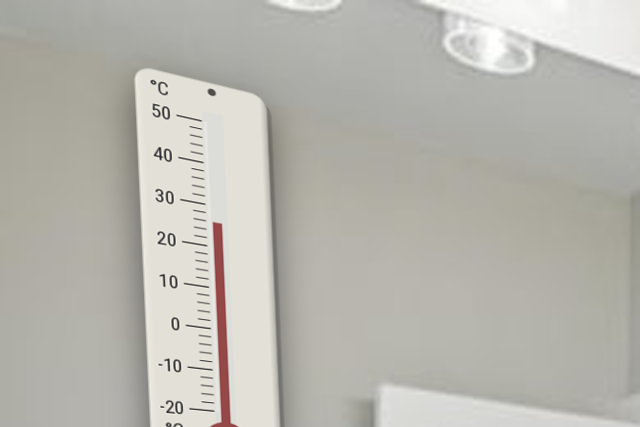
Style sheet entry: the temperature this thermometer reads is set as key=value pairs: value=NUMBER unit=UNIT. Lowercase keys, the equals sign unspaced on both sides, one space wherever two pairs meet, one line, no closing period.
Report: value=26 unit=°C
